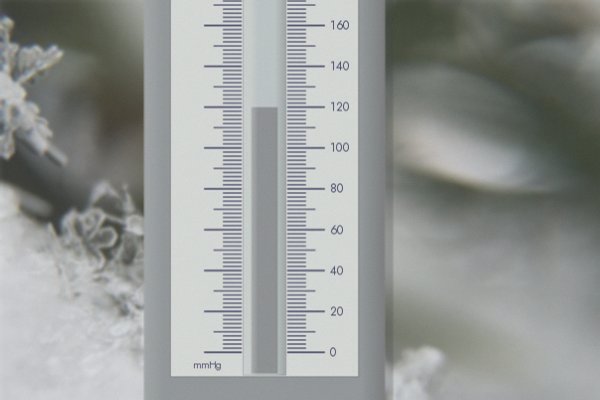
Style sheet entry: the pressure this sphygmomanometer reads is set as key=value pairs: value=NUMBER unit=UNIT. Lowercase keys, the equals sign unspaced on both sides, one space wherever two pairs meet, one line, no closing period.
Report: value=120 unit=mmHg
